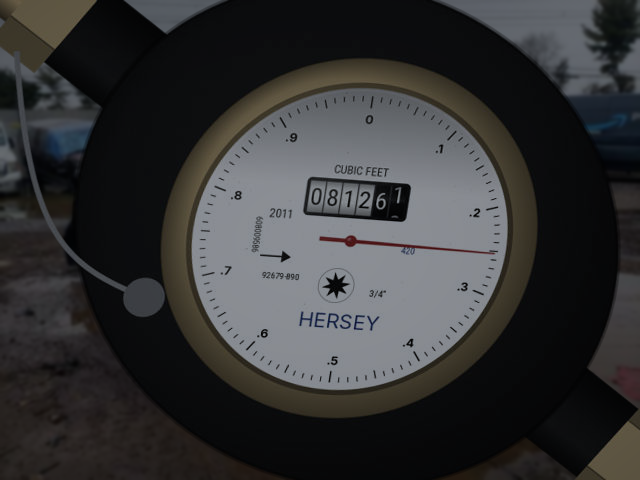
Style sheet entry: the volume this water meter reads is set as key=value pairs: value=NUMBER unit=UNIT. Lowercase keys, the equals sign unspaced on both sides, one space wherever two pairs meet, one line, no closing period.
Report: value=81261.25 unit=ft³
